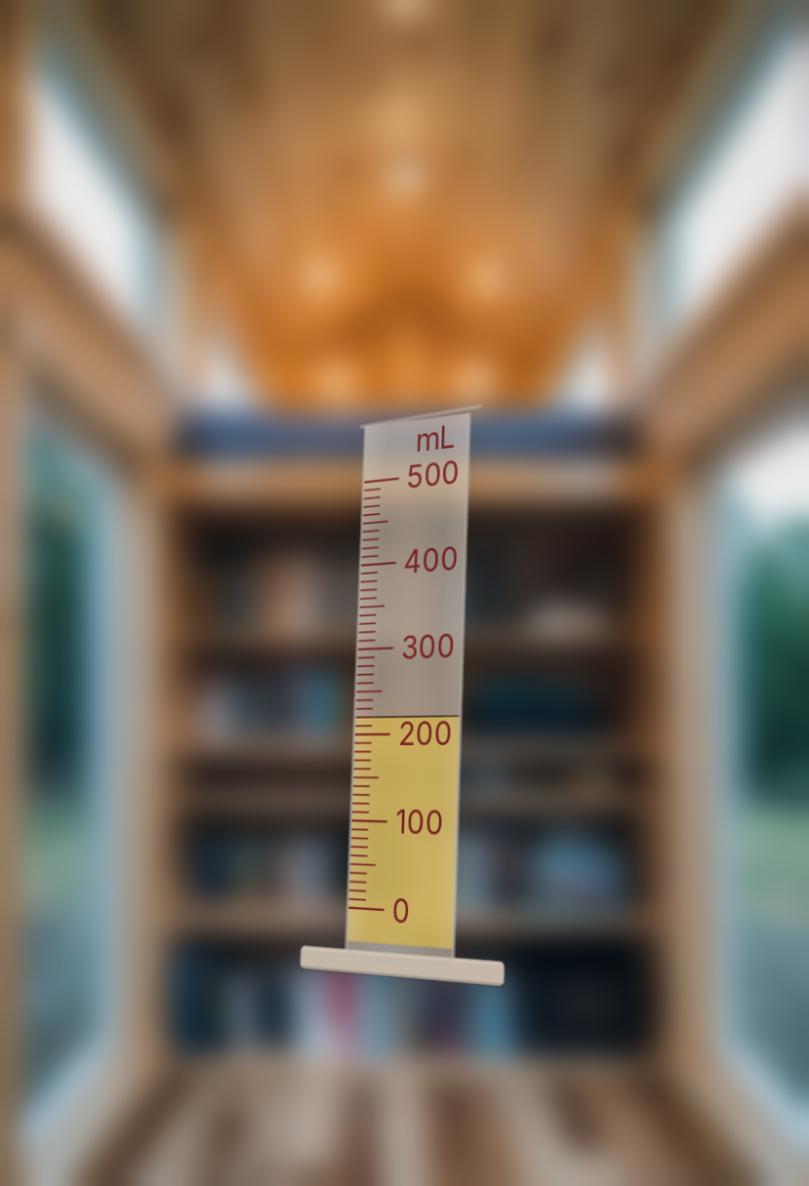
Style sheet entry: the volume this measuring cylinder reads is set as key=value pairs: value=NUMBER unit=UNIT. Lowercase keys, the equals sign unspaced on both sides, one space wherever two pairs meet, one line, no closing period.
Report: value=220 unit=mL
